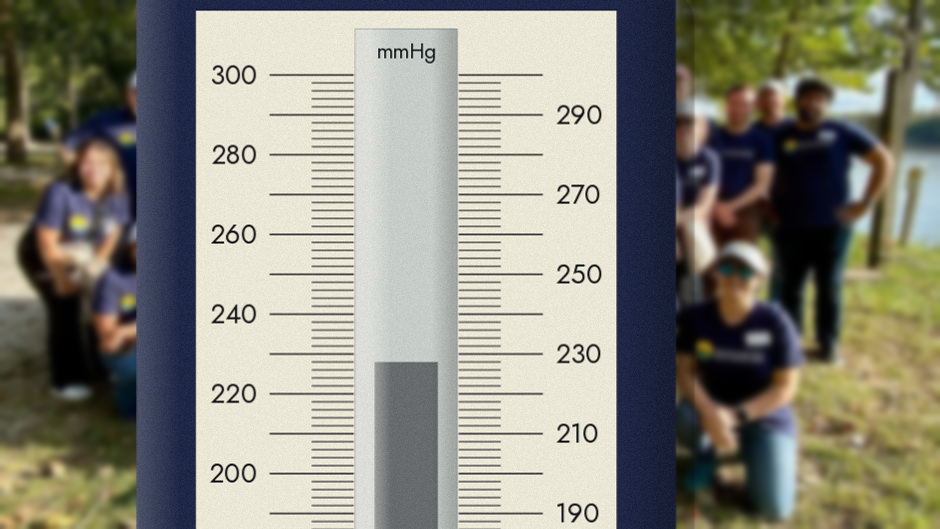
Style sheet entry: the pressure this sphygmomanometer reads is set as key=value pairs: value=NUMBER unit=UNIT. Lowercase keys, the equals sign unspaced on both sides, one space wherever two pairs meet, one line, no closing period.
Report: value=228 unit=mmHg
